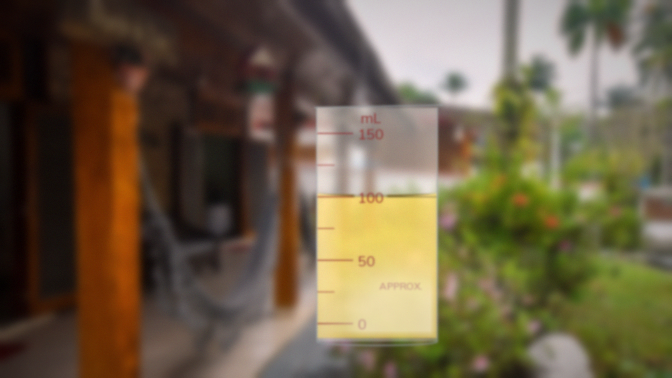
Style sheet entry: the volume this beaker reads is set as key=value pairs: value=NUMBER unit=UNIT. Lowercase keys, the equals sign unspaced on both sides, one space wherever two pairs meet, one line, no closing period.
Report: value=100 unit=mL
